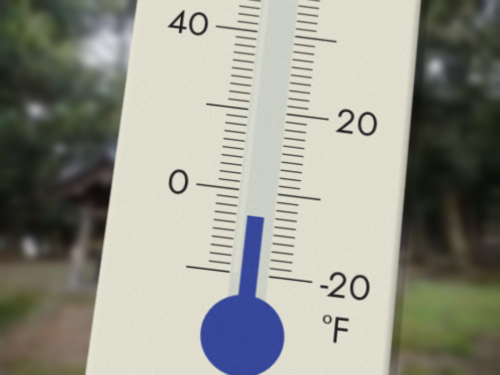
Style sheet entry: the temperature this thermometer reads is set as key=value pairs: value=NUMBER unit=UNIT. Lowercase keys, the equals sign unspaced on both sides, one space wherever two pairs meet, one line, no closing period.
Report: value=-6 unit=°F
